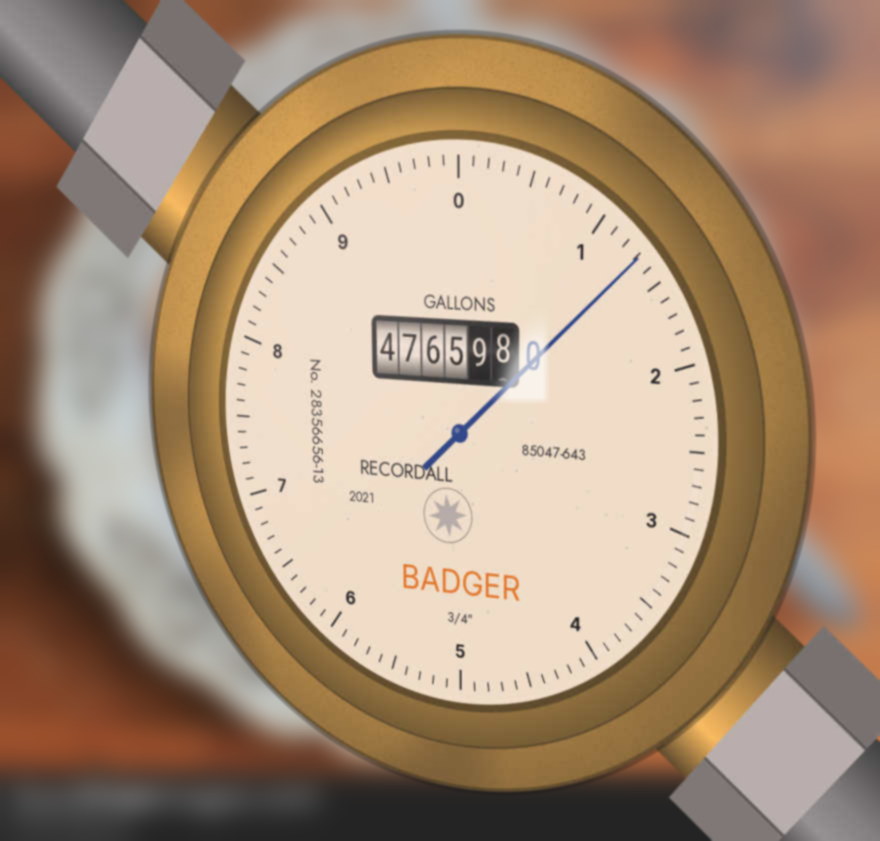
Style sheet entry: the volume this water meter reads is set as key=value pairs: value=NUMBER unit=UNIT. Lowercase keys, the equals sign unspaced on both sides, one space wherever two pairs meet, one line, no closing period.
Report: value=4765981.3 unit=gal
